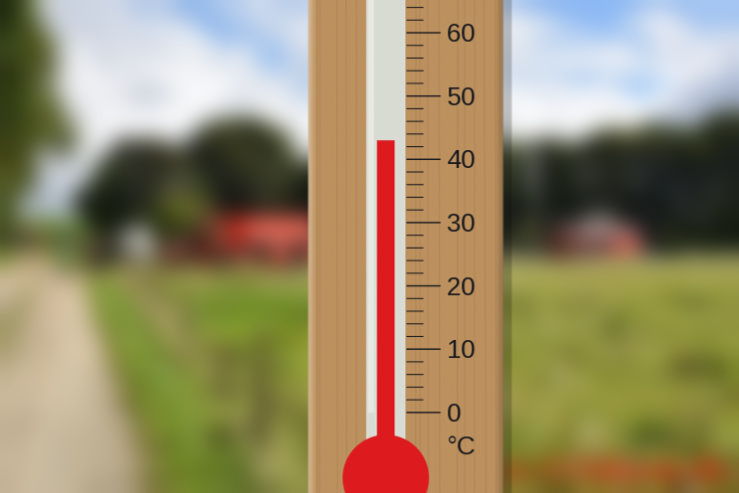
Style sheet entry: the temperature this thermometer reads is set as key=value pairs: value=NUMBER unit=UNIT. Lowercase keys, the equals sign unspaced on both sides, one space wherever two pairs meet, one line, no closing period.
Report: value=43 unit=°C
